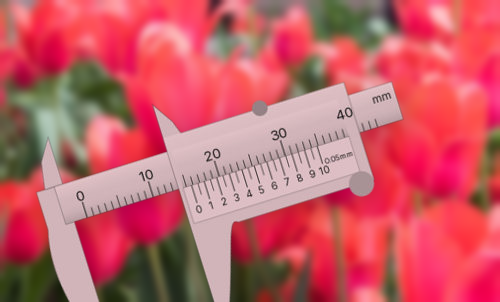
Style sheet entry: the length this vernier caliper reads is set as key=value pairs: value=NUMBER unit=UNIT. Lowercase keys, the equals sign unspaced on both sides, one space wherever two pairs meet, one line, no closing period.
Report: value=15.8 unit=mm
